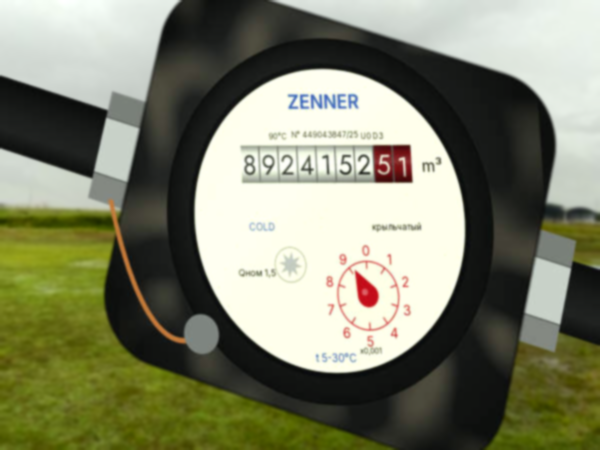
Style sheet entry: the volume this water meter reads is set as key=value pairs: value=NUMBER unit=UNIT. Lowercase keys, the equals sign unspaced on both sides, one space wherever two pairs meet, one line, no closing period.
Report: value=8924152.509 unit=m³
